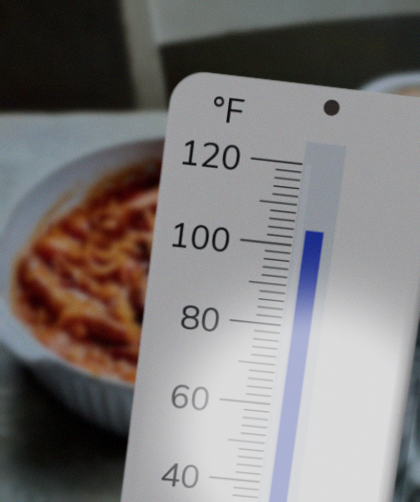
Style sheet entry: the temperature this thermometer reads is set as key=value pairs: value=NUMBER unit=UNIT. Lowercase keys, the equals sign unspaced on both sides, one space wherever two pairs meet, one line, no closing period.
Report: value=104 unit=°F
